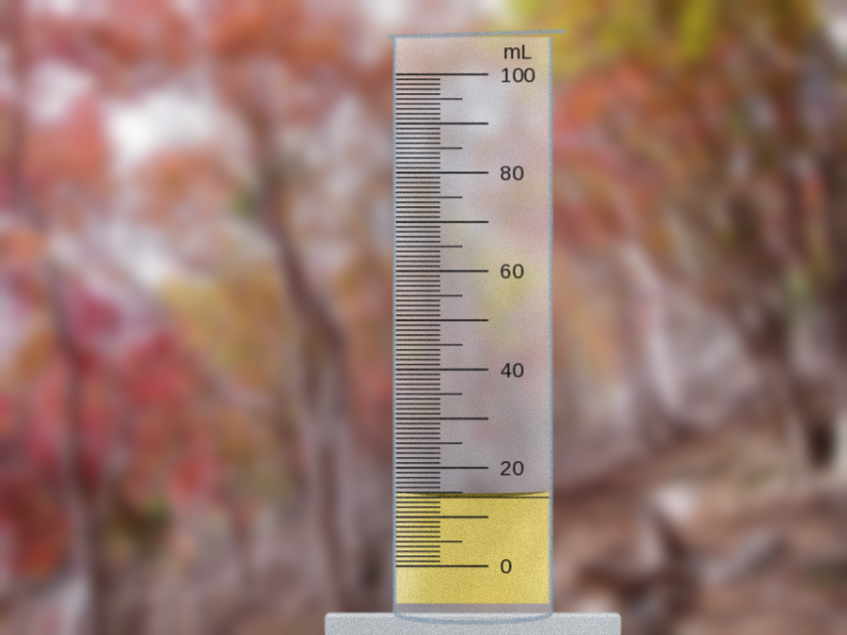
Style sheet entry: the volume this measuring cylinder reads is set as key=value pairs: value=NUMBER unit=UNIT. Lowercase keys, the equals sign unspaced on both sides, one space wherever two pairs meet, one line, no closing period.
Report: value=14 unit=mL
